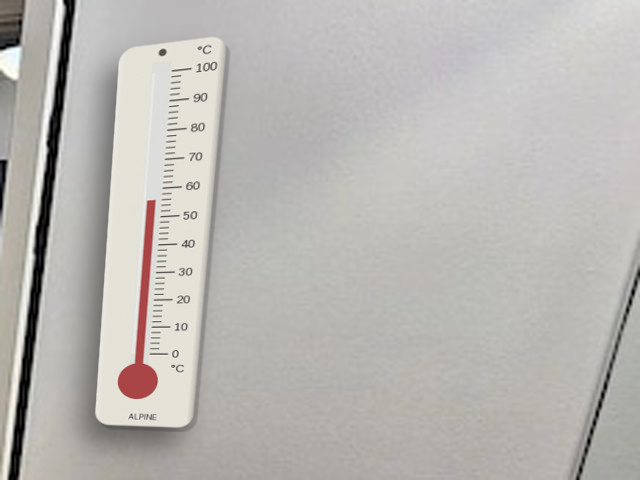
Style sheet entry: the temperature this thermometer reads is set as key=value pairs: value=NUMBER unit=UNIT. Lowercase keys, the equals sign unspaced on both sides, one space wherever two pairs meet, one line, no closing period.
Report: value=56 unit=°C
